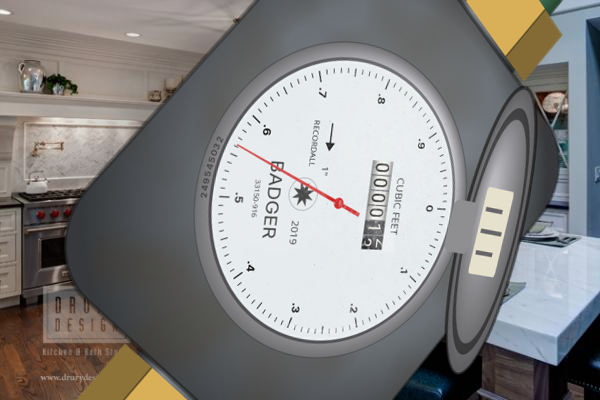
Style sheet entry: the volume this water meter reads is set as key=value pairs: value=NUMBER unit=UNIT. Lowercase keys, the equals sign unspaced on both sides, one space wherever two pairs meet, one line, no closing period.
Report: value=12.56 unit=ft³
